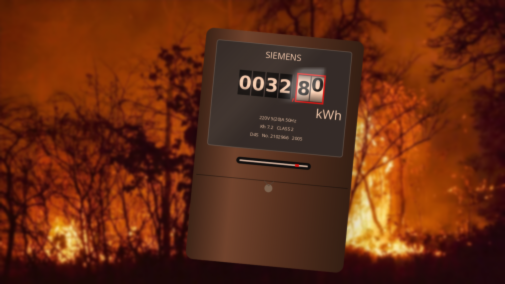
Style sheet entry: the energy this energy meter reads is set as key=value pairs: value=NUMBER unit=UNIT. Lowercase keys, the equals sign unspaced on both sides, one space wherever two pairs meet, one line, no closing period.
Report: value=32.80 unit=kWh
